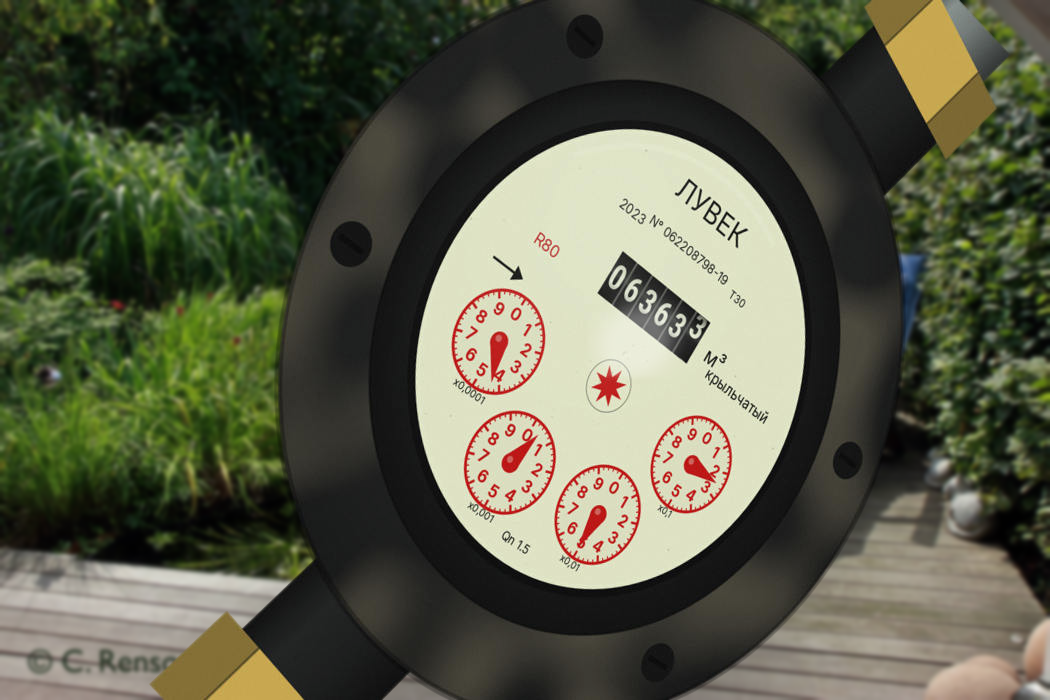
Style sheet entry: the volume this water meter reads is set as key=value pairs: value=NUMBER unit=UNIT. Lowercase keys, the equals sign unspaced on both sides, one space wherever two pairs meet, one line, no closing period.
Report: value=63633.2504 unit=m³
